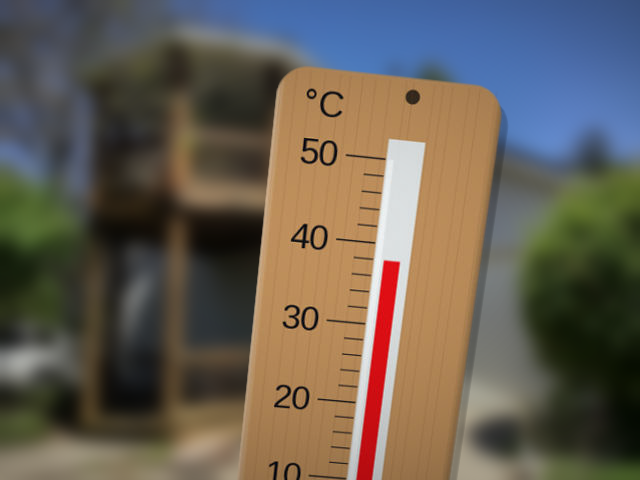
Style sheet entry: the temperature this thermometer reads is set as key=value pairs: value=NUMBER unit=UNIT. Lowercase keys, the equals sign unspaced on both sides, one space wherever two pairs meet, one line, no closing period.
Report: value=38 unit=°C
